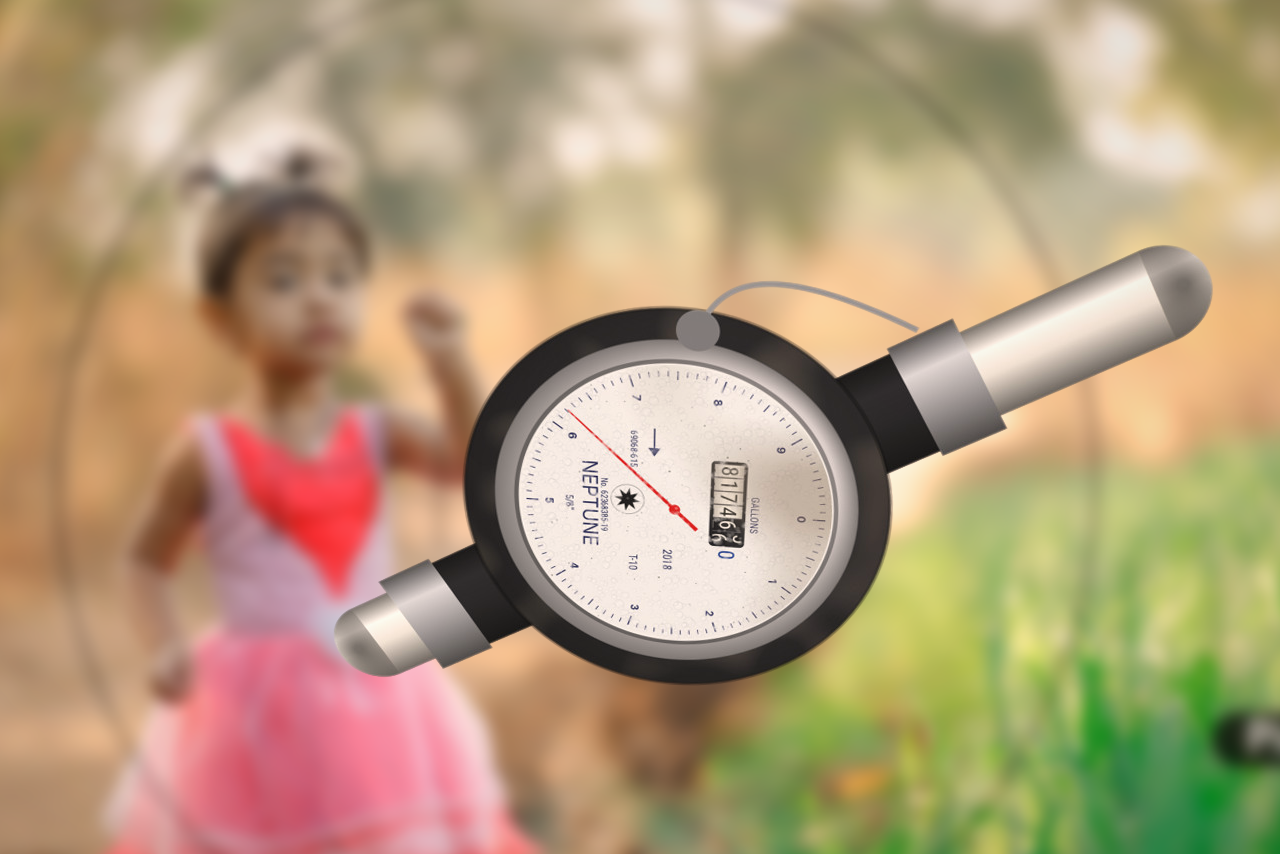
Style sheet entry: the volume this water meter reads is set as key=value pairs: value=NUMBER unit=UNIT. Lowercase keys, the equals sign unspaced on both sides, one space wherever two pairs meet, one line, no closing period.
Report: value=8174656.2 unit=gal
